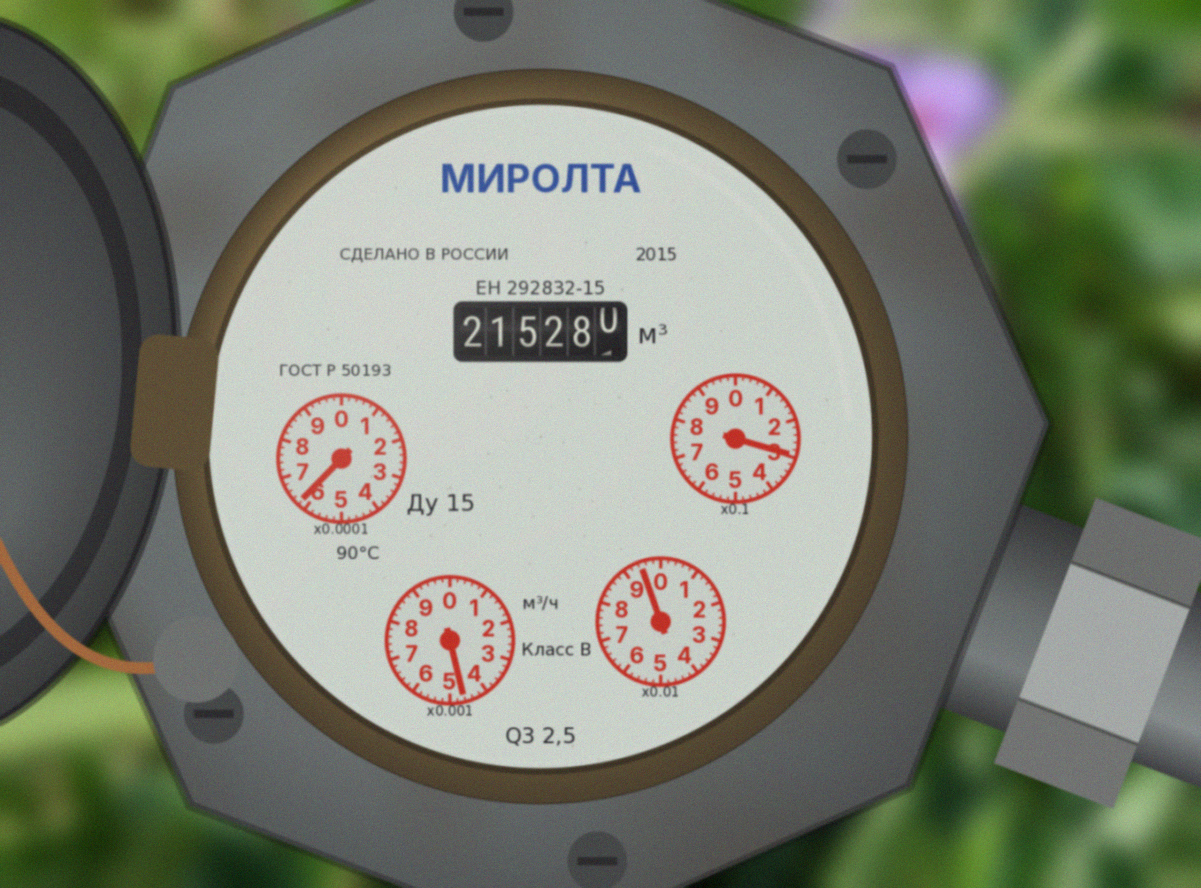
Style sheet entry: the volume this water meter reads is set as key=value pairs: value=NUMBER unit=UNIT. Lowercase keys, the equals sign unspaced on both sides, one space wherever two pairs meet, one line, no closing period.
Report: value=215280.2946 unit=m³
